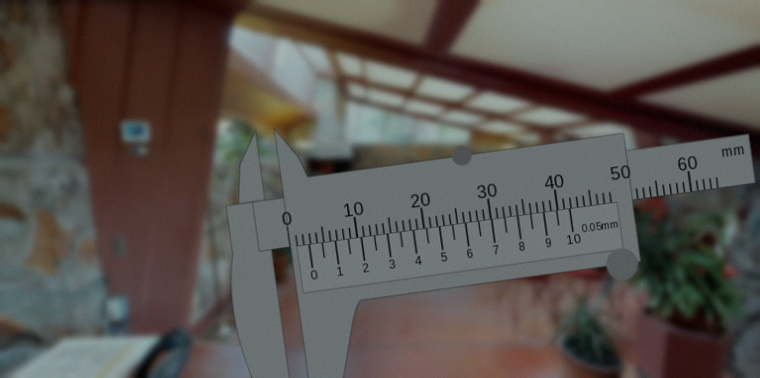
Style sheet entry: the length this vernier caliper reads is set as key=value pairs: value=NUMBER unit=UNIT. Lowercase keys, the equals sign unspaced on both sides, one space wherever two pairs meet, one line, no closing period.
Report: value=2.8 unit=mm
